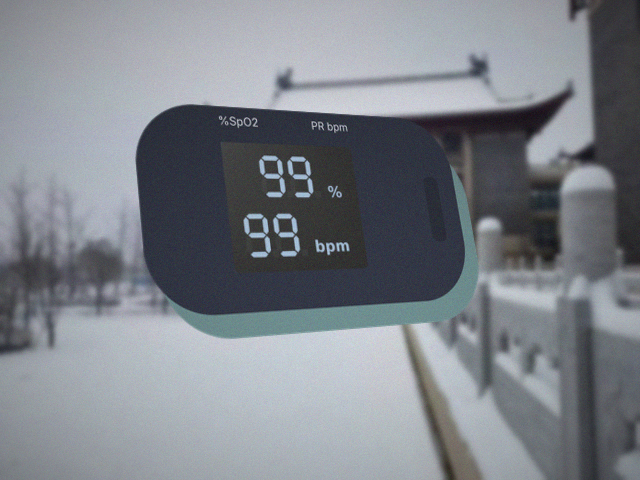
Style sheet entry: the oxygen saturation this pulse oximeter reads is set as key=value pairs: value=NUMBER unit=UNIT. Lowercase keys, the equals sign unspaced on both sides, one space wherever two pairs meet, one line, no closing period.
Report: value=99 unit=%
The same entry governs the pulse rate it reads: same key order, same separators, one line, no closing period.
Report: value=99 unit=bpm
